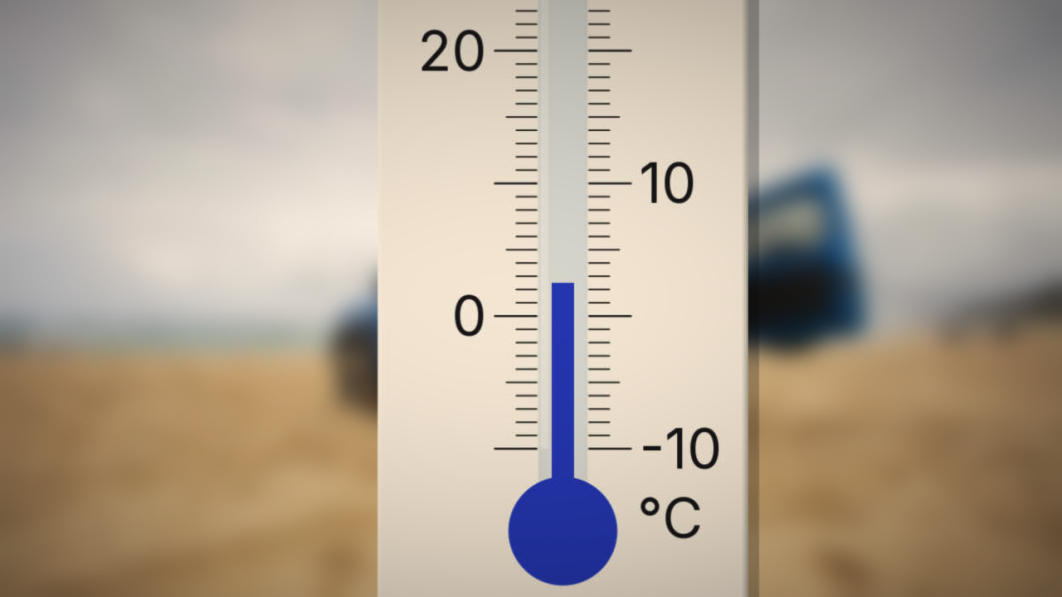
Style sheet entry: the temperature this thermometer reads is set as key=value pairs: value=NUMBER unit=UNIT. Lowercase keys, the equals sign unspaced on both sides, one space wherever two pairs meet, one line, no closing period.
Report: value=2.5 unit=°C
